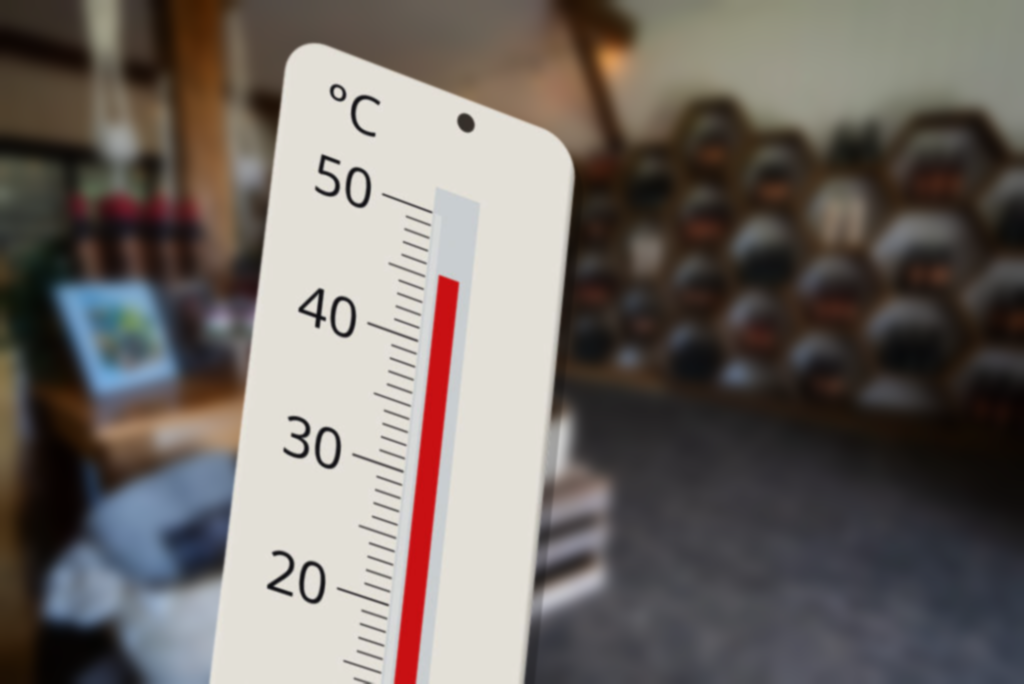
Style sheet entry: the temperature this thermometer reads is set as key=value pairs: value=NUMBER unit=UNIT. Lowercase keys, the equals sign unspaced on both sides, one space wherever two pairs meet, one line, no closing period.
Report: value=45.5 unit=°C
